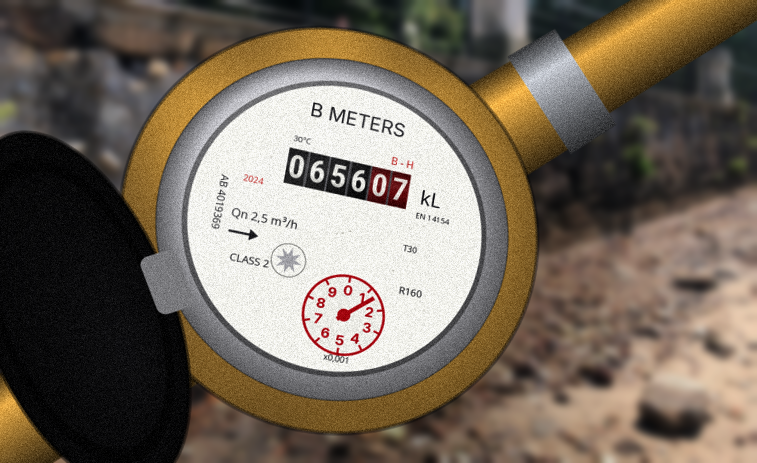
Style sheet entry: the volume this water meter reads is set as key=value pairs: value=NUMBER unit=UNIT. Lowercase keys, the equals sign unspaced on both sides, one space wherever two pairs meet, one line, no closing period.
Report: value=656.071 unit=kL
